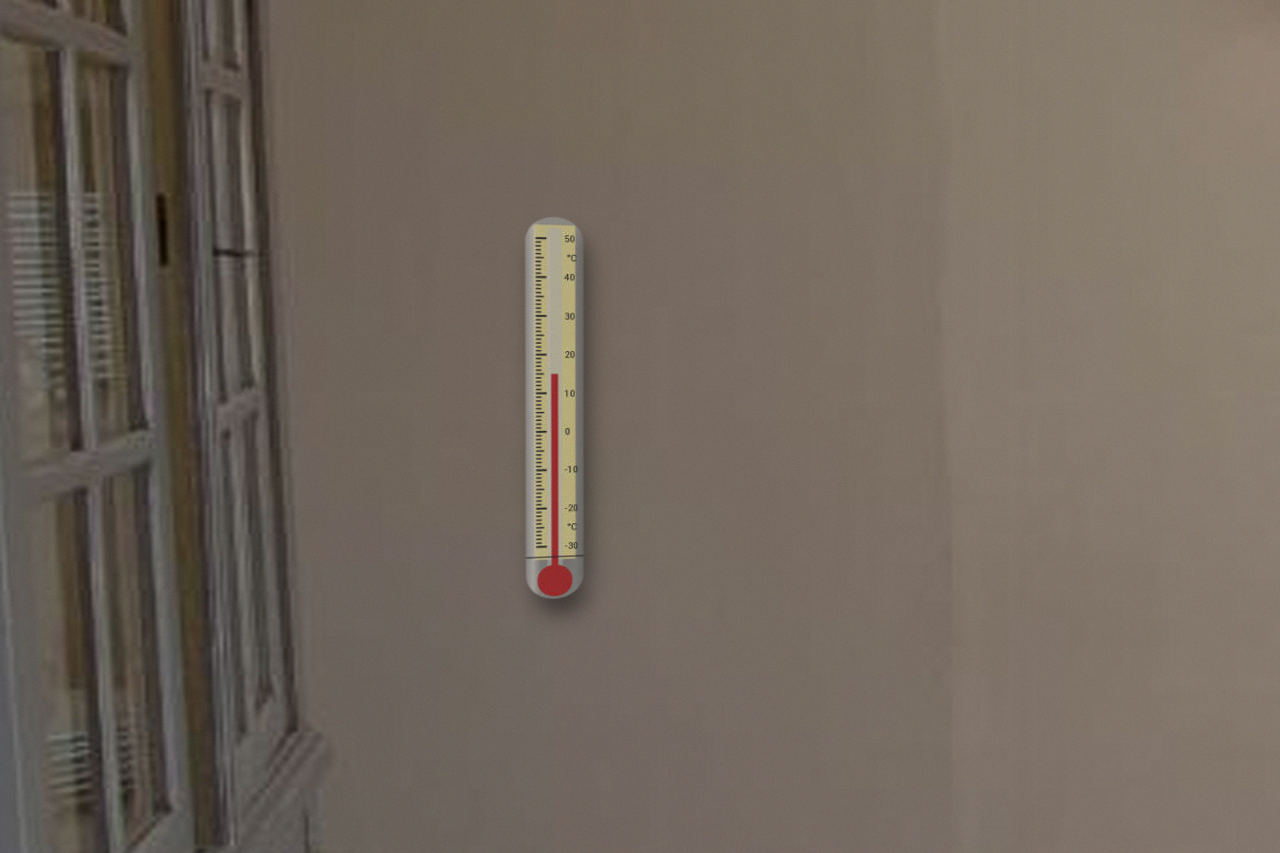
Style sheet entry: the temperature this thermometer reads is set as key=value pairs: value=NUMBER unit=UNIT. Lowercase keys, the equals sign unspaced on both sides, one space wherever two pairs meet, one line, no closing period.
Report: value=15 unit=°C
